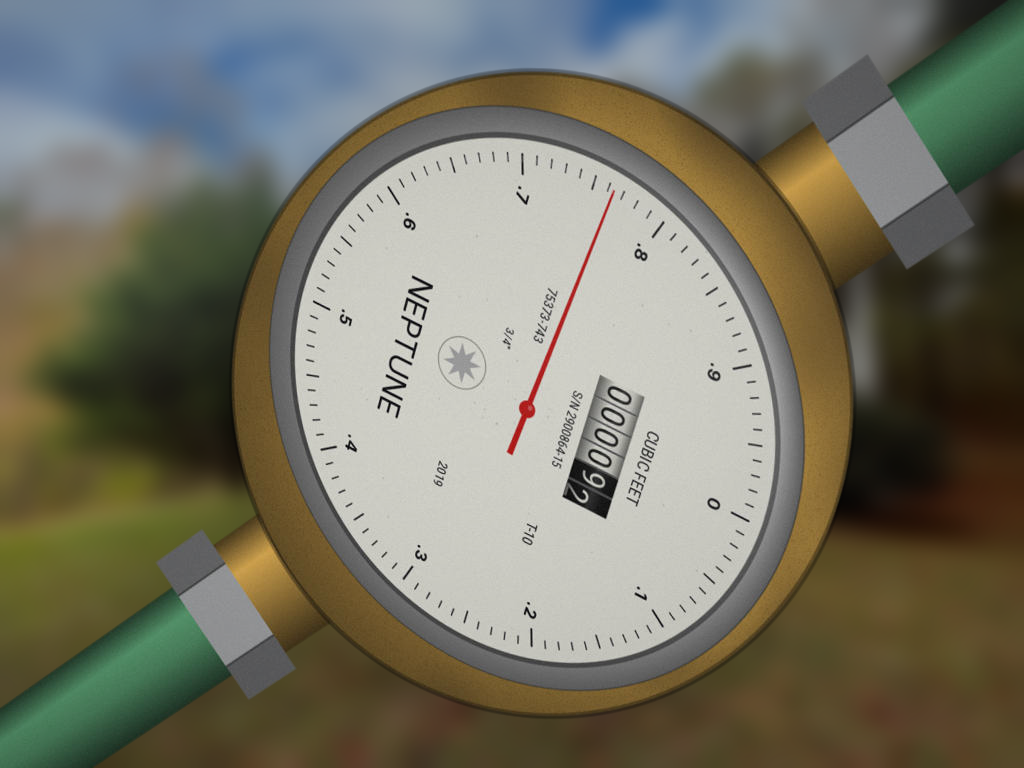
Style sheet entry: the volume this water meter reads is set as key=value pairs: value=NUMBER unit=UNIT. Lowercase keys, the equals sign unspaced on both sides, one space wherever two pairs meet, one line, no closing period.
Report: value=91.76 unit=ft³
